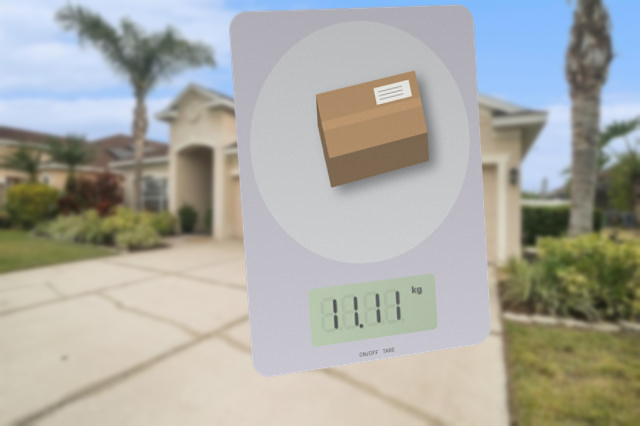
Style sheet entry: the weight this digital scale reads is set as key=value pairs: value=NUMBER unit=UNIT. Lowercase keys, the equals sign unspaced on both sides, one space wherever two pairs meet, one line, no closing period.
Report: value=11.11 unit=kg
